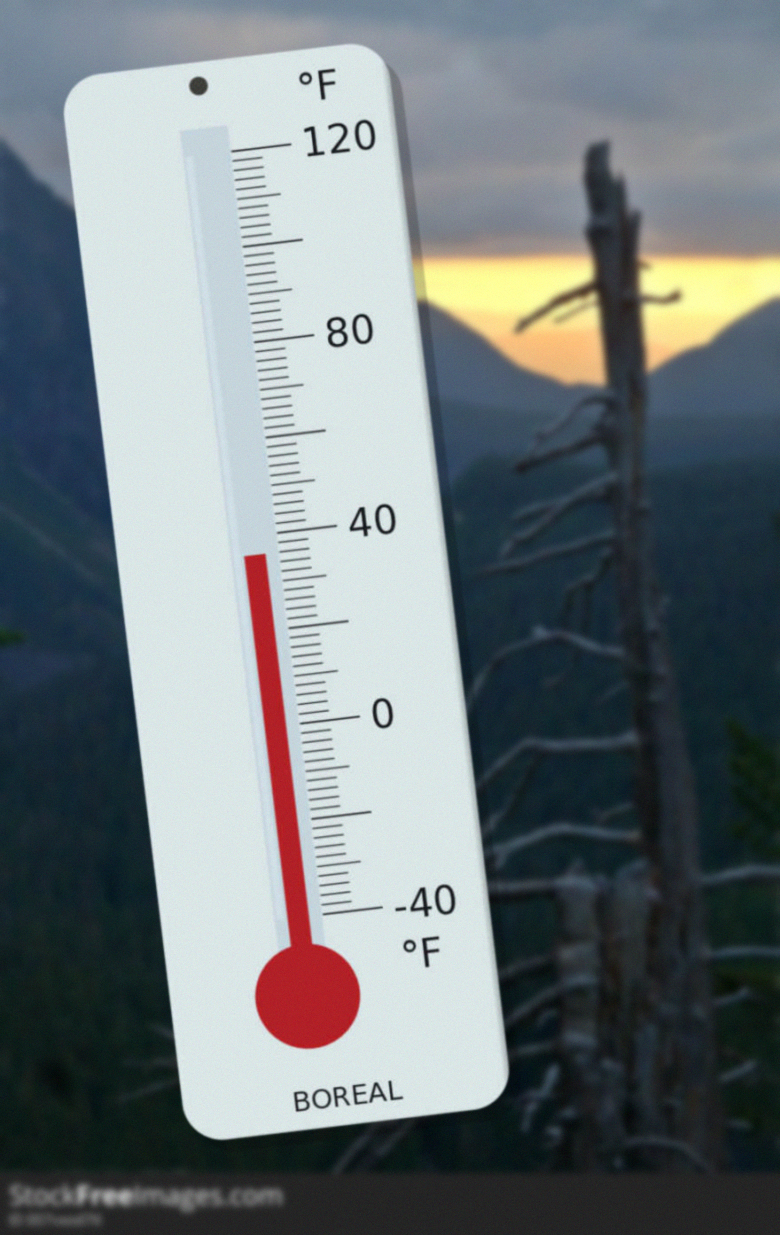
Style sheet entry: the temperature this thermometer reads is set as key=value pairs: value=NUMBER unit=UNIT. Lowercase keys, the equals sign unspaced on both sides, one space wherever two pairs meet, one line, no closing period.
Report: value=36 unit=°F
